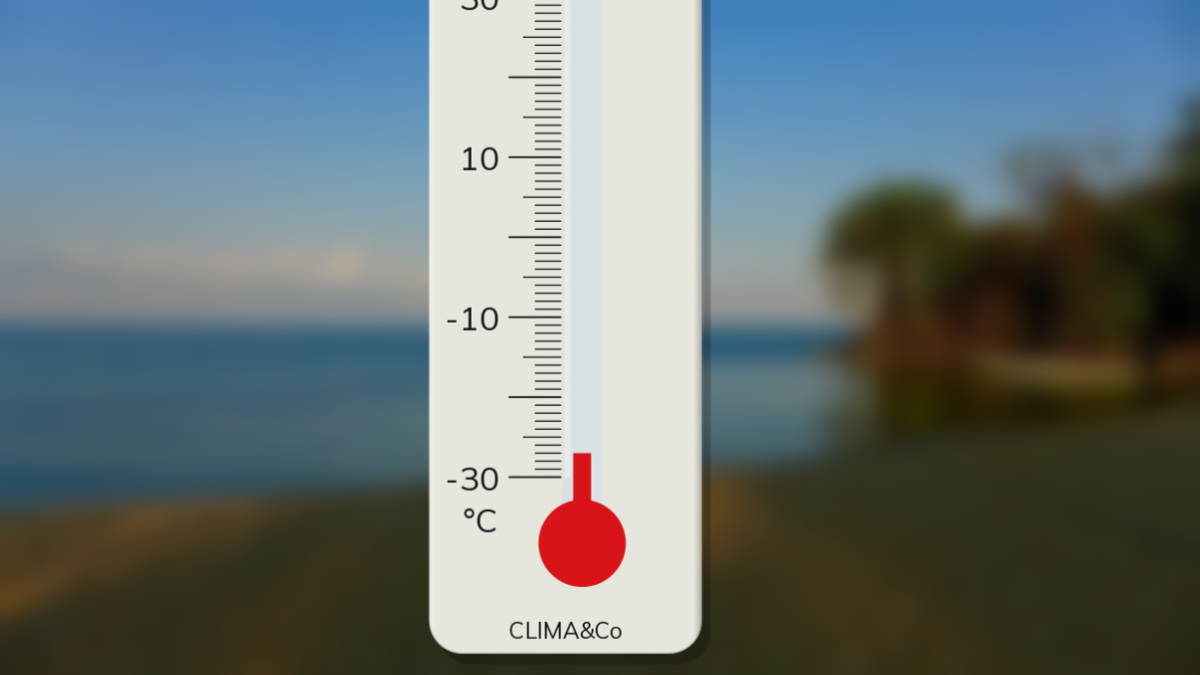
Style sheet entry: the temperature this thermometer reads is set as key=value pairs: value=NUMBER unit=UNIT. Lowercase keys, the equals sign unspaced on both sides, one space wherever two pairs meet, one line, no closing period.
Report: value=-27 unit=°C
